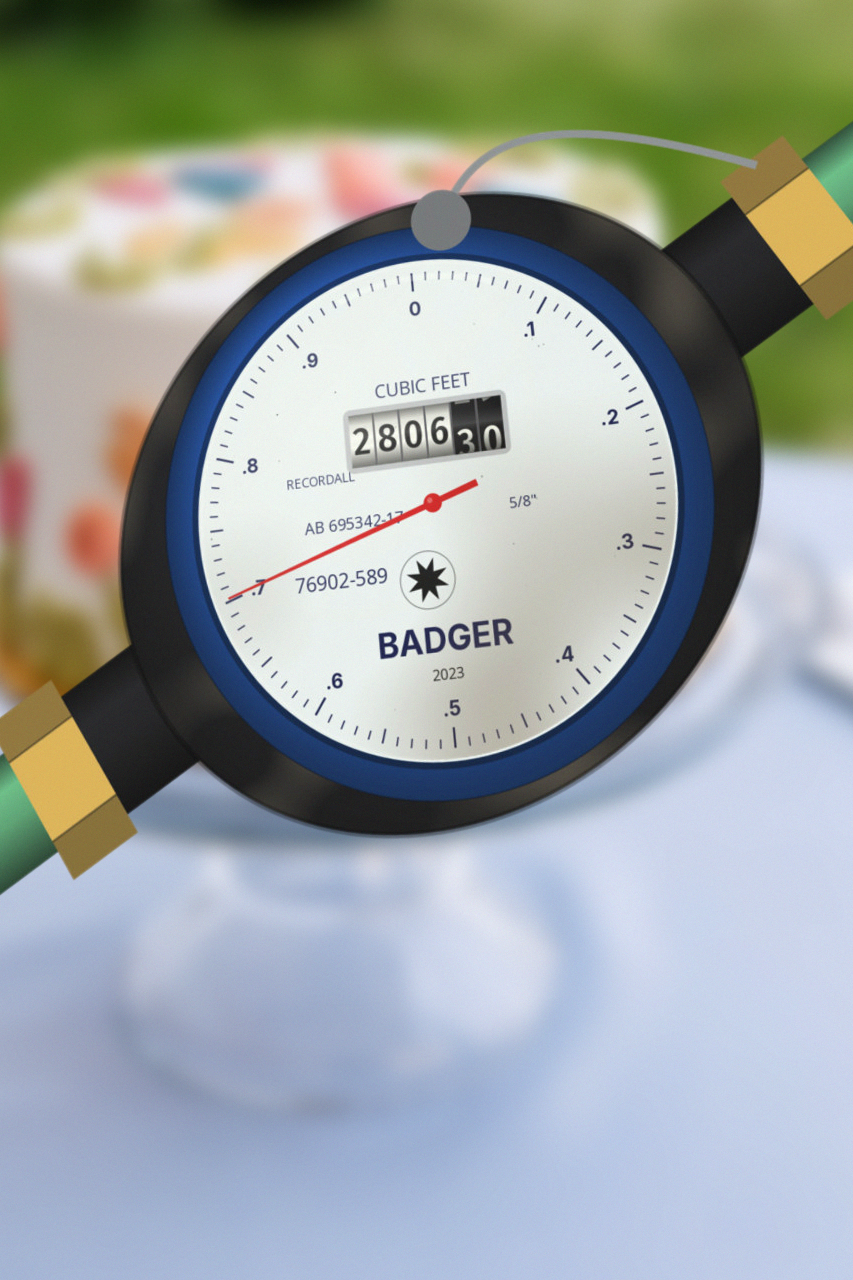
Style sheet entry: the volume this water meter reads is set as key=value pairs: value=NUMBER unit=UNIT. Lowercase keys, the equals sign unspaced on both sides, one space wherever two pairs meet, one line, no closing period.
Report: value=280629.70 unit=ft³
